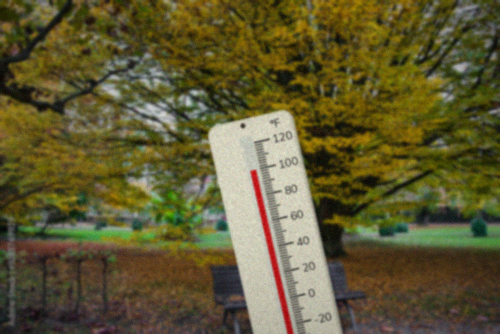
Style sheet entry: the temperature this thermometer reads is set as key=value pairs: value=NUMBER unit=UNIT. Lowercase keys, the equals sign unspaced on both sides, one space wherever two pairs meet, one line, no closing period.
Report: value=100 unit=°F
